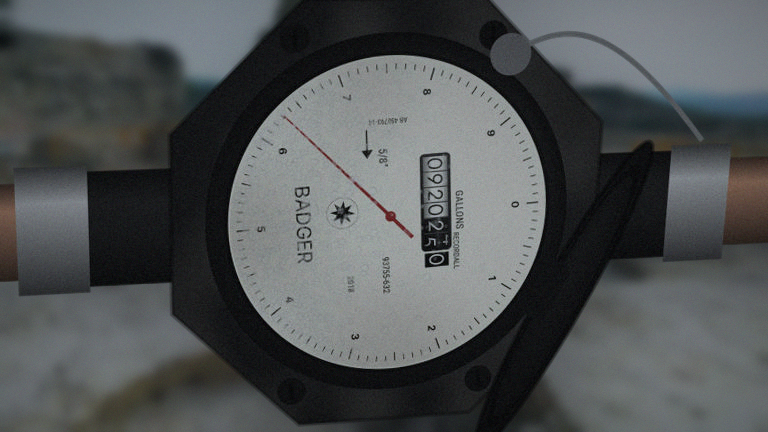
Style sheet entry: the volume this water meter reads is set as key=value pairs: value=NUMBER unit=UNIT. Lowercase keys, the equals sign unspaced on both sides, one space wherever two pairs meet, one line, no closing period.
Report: value=920246.3 unit=gal
